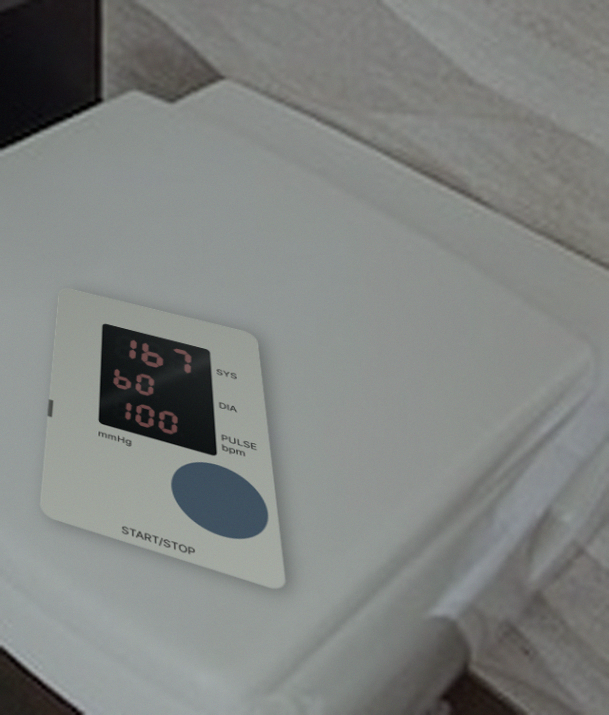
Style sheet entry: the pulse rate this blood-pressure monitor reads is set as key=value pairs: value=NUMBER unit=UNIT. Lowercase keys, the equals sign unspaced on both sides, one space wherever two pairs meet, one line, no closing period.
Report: value=100 unit=bpm
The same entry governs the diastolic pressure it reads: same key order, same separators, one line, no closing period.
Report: value=60 unit=mmHg
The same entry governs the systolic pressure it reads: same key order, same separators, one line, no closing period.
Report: value=167 unit=mmHg
